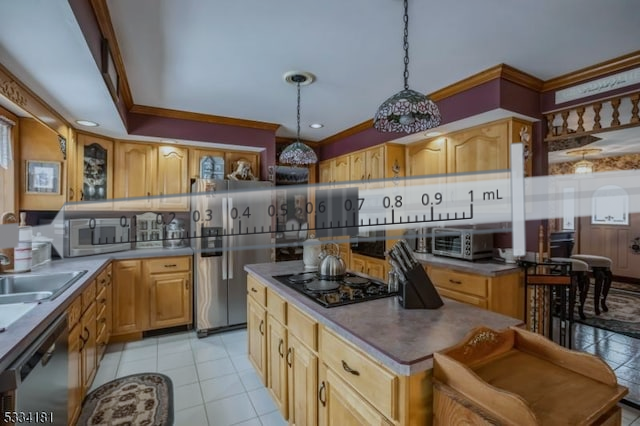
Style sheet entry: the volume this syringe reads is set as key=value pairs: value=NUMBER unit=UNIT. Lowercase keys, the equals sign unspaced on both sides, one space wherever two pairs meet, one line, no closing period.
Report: value=0.6 unit=mL
